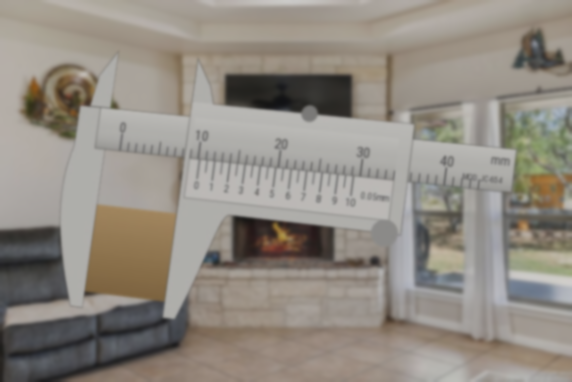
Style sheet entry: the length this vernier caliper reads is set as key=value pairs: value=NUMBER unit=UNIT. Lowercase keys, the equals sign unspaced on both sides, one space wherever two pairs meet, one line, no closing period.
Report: value=10.2 unit=mm
